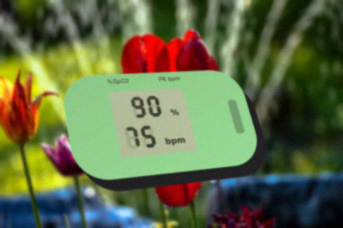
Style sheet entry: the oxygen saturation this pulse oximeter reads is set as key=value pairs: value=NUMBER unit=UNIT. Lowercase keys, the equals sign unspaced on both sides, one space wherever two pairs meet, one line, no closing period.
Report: value=90 unit=%
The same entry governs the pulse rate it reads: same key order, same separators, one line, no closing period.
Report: value=75 unit=bpm
